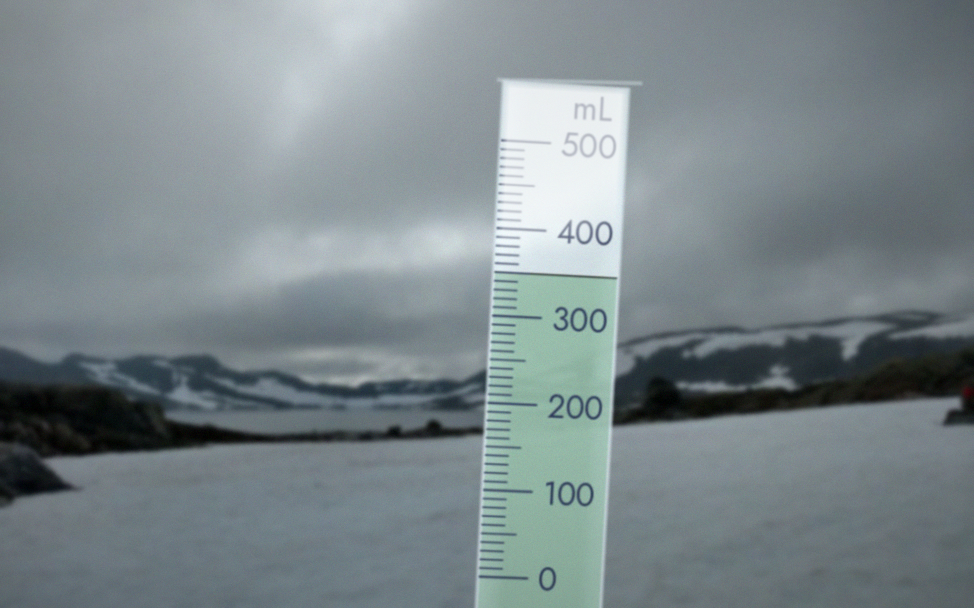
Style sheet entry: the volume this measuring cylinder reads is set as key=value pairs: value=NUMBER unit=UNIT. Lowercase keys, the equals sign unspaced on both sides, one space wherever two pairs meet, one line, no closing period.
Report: value=350 unit=mL
